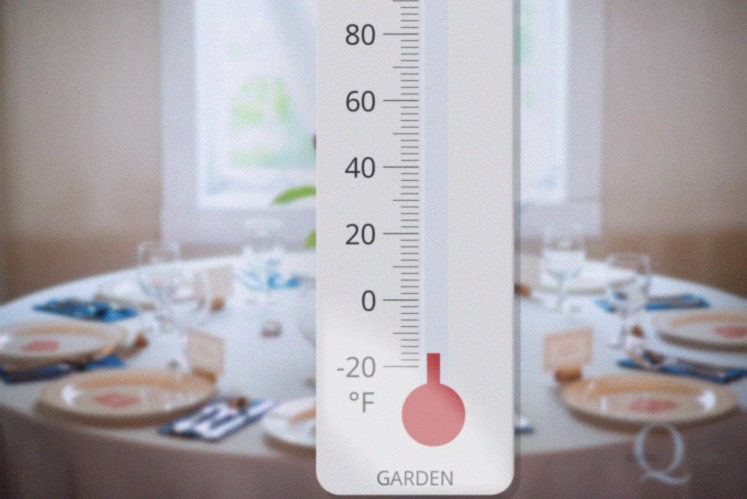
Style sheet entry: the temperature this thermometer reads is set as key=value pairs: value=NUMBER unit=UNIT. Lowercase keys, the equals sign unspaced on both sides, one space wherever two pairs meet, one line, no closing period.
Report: value=-16 unit=°F
